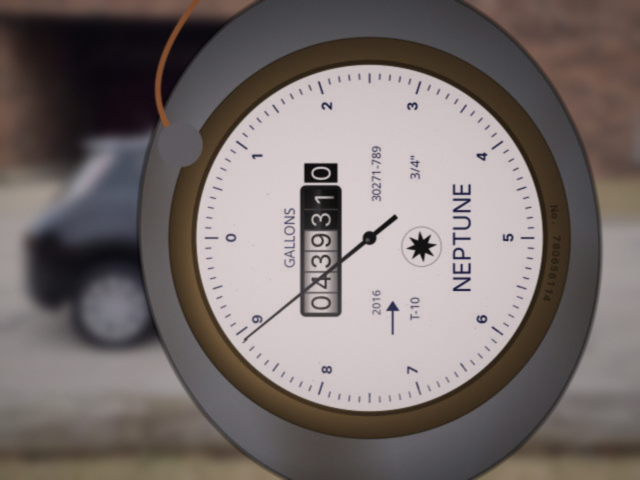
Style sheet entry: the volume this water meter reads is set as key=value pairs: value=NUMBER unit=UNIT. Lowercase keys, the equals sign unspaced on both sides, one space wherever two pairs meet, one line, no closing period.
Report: value=439308.9 unit=gal
